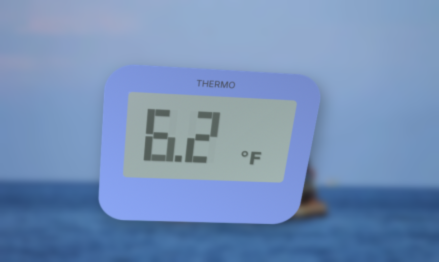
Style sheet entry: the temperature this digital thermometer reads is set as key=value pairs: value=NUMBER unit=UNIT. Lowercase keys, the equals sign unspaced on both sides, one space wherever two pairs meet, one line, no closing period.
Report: value=6.2 unit=°F
